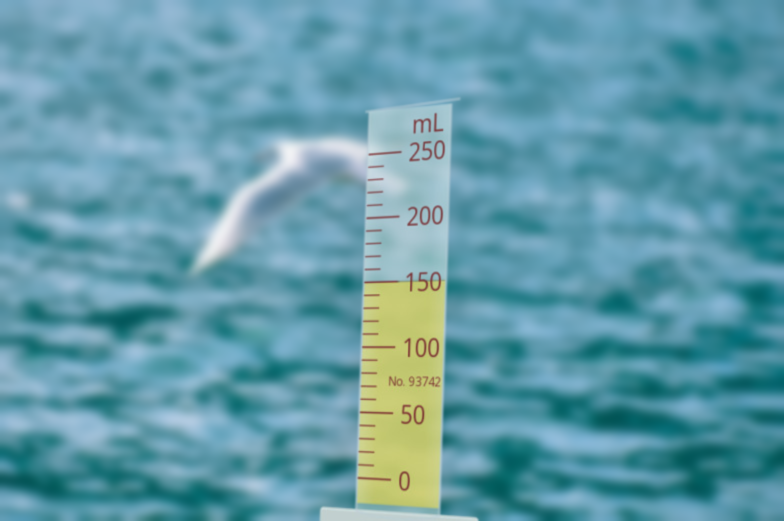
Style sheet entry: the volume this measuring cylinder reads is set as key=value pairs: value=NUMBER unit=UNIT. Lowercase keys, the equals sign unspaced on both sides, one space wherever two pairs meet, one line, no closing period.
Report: value=150 unit=mL
